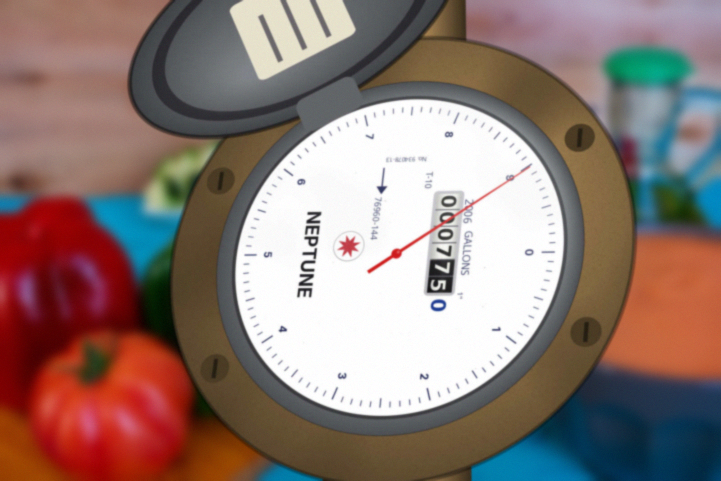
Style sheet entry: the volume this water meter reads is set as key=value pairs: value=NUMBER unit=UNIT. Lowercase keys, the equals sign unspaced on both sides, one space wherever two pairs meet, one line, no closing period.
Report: value=7749.0 unit=gal
